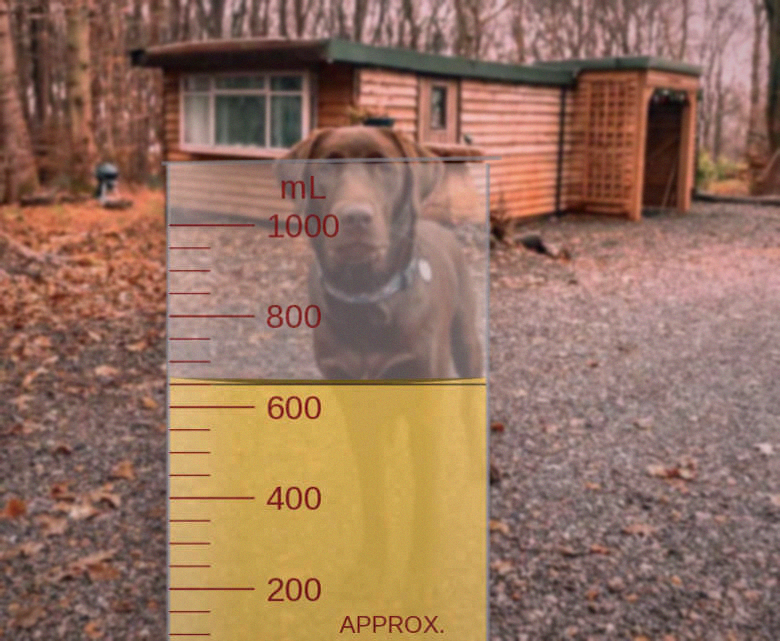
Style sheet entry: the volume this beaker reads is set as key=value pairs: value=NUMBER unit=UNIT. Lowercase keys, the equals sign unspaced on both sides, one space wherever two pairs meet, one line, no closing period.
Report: value=650 unit=mL
